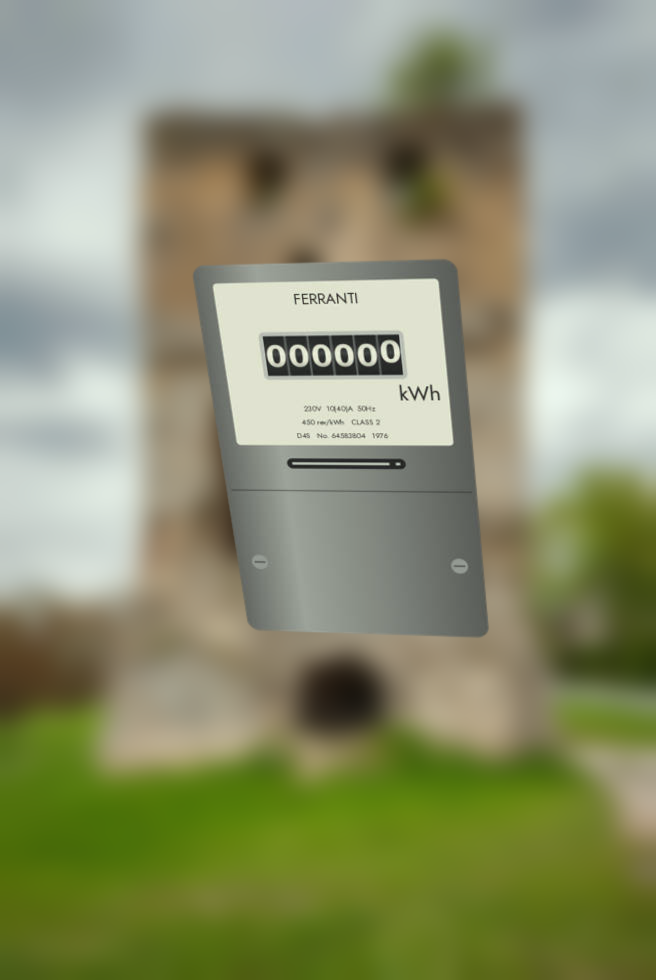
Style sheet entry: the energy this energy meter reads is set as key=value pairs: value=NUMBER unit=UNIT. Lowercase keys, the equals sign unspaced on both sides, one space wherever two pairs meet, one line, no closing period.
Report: value=0 unit=kWh
